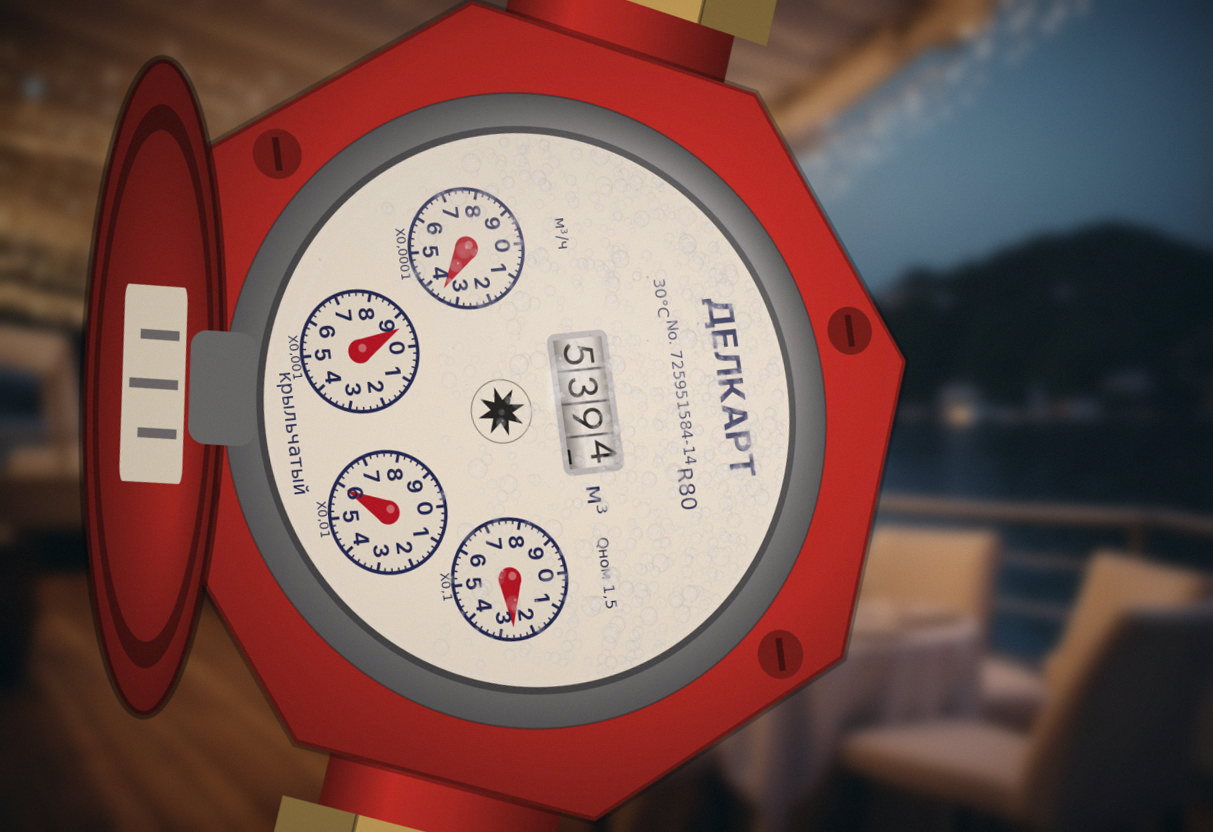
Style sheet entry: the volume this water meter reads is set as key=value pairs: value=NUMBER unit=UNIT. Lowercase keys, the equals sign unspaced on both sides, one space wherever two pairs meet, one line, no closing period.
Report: value=5394.2593 unit=m³
